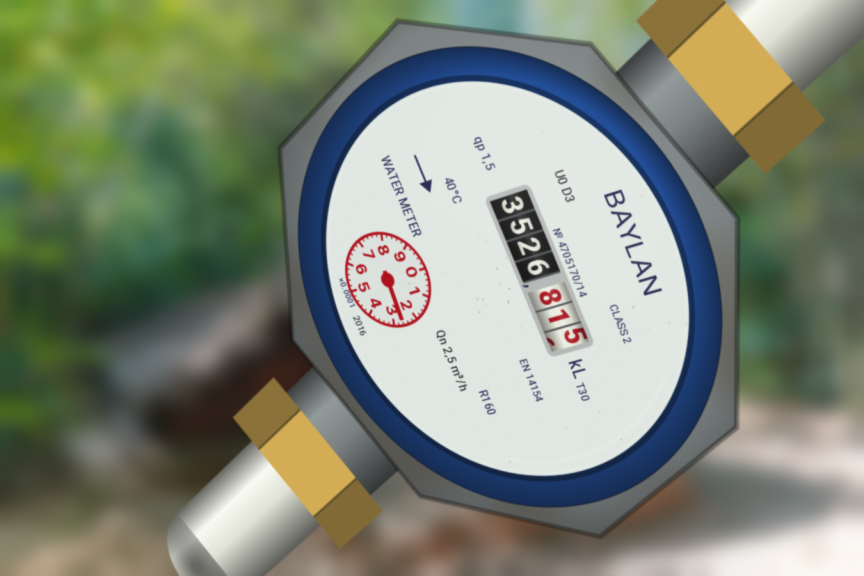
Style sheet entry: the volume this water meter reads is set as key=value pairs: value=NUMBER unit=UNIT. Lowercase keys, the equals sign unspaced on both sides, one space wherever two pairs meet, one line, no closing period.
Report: value=3526.8152 unit=kL
